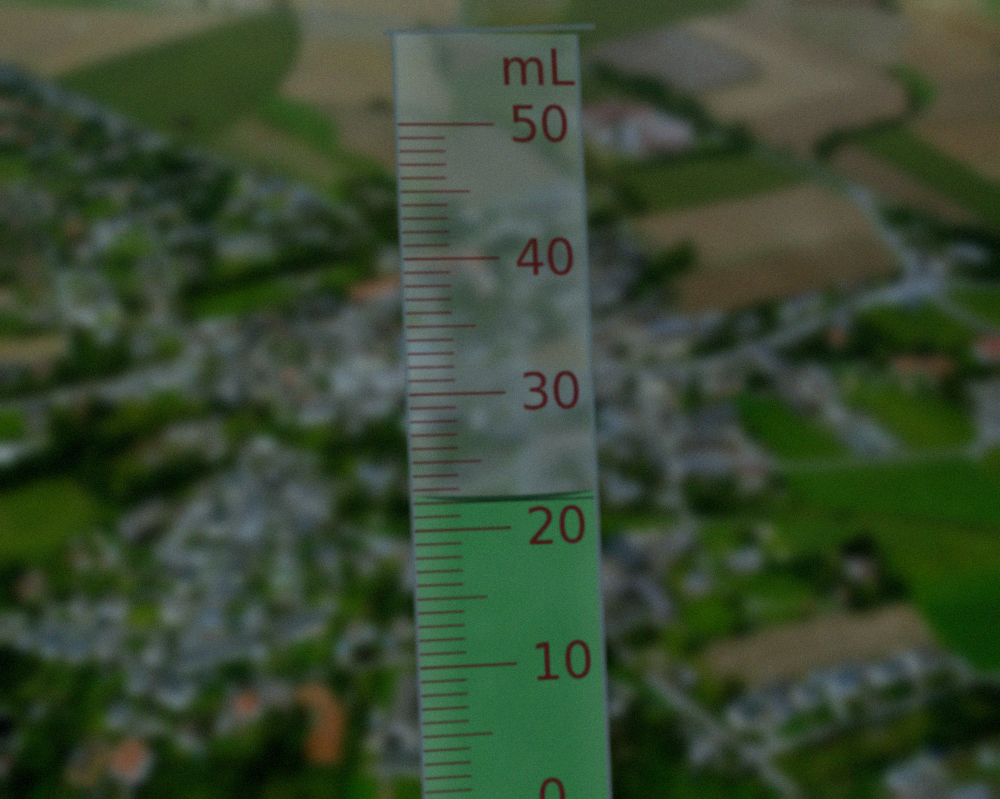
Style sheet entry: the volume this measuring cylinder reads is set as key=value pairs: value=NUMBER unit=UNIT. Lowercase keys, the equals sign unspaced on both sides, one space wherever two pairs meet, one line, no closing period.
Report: value=22 unit=mL
